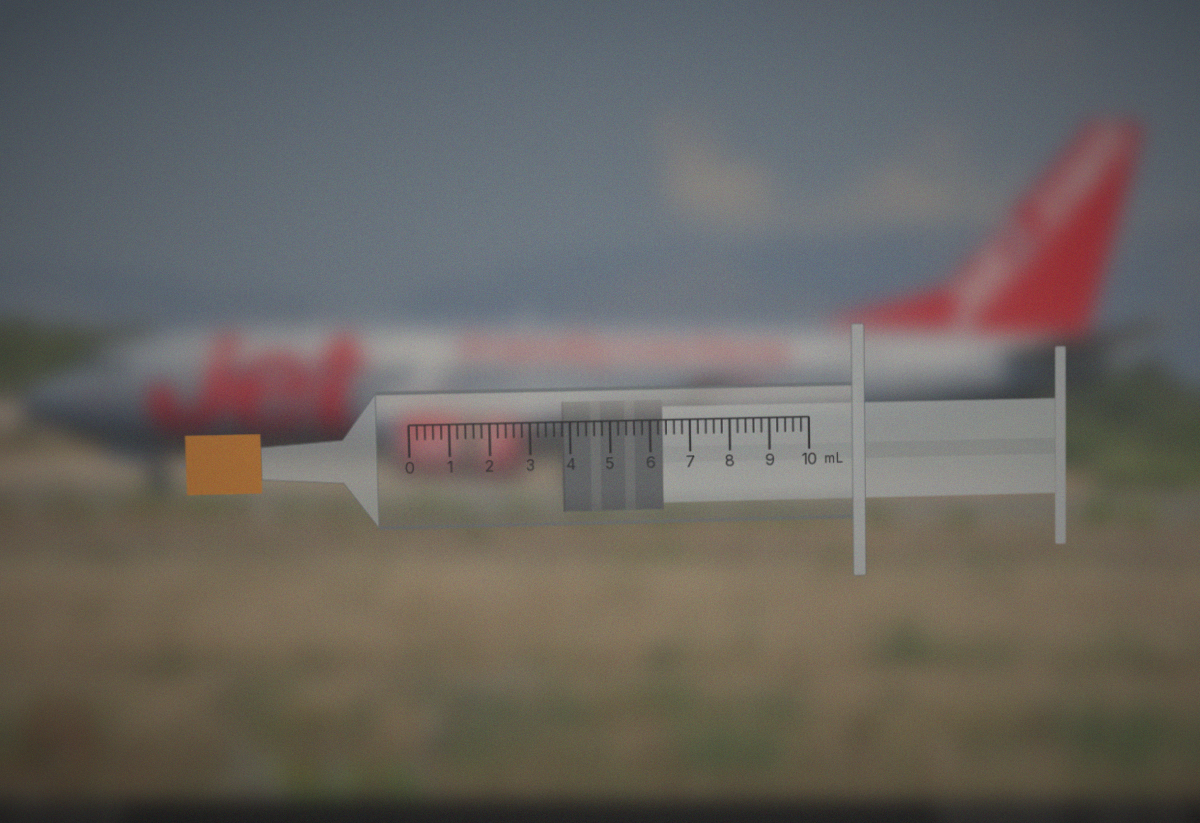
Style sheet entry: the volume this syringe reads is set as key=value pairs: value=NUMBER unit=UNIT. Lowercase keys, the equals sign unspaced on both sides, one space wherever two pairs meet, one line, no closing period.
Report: value=3.8 unit=mL
